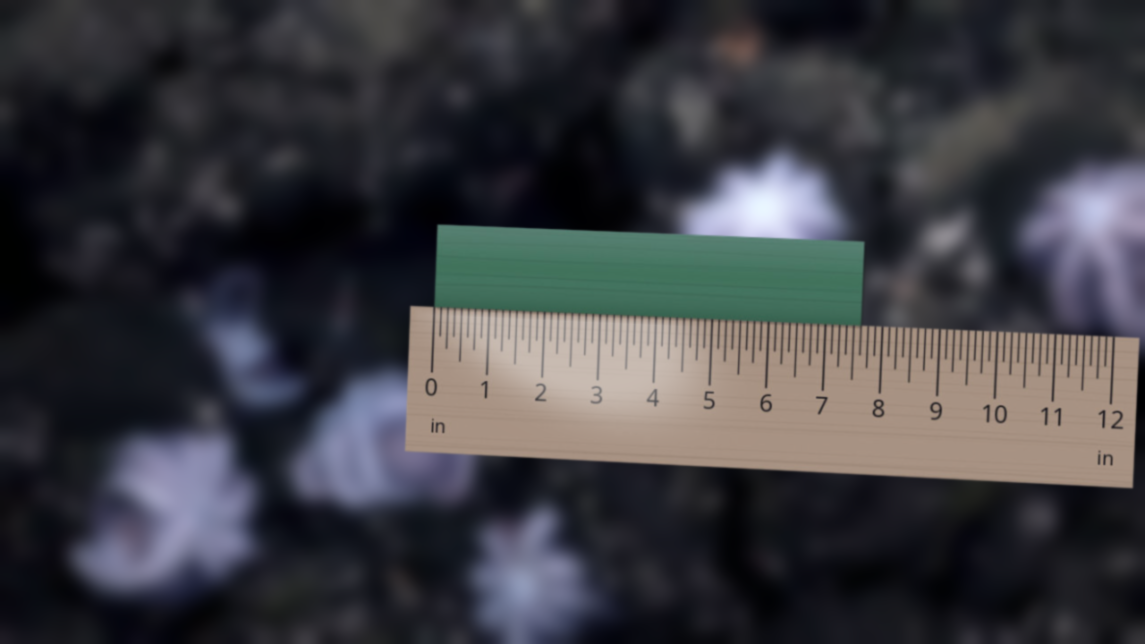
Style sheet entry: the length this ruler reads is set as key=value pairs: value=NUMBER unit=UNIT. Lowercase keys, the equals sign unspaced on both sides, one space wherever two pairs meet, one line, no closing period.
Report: value=7.625 unit=in
